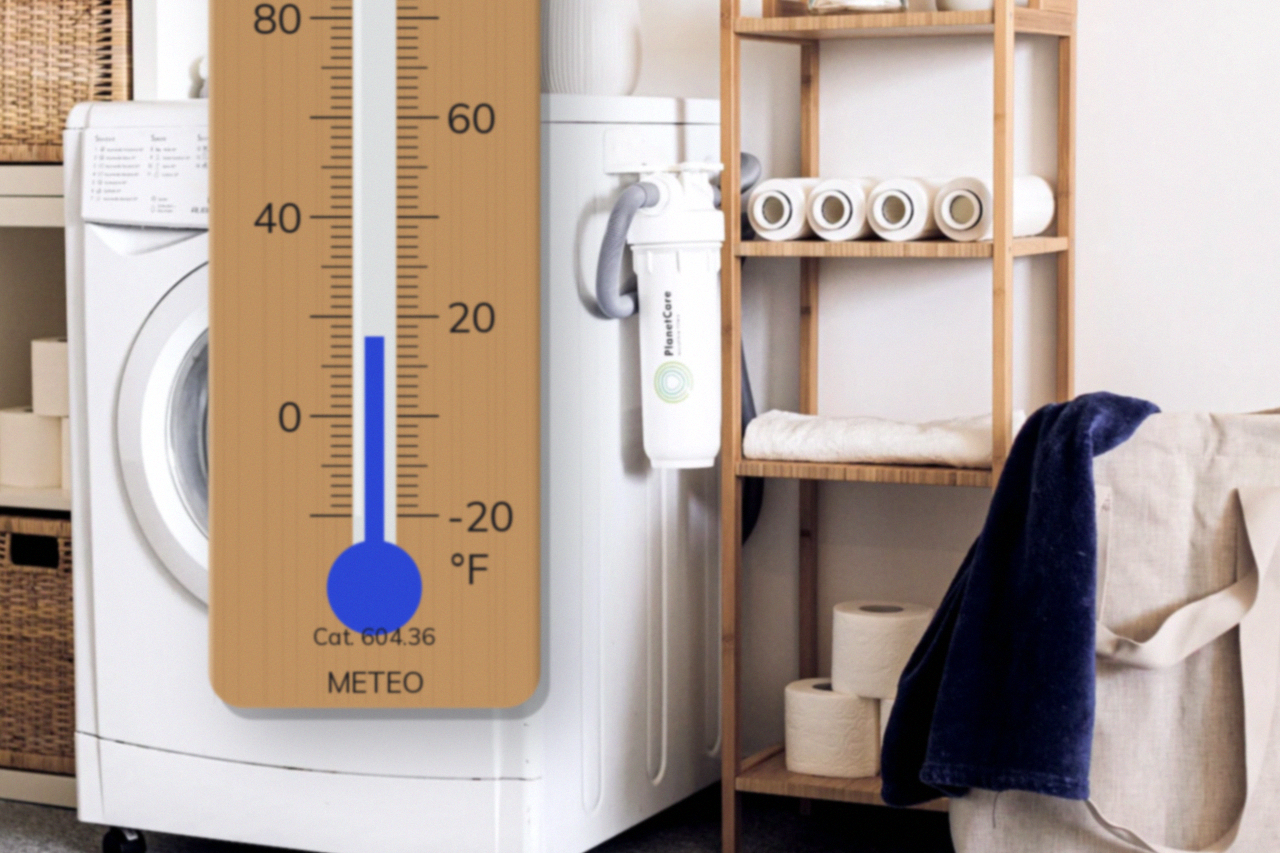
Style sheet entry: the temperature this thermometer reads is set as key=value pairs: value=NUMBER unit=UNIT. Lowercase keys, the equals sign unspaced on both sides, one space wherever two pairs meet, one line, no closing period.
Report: value=16 unit=°F
